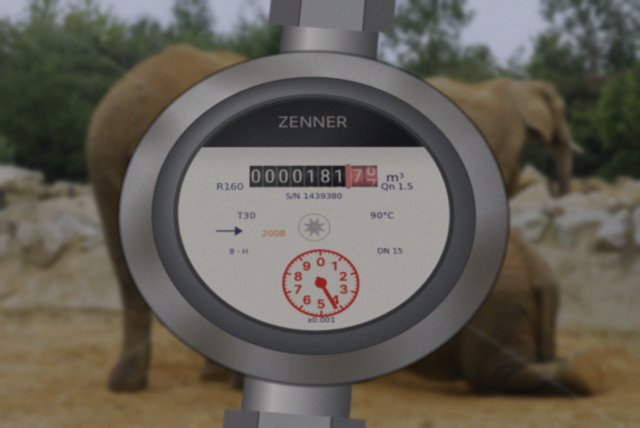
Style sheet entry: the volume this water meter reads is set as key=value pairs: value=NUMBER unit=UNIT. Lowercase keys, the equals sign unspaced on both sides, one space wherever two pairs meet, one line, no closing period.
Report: value=181.764 unit=m³
